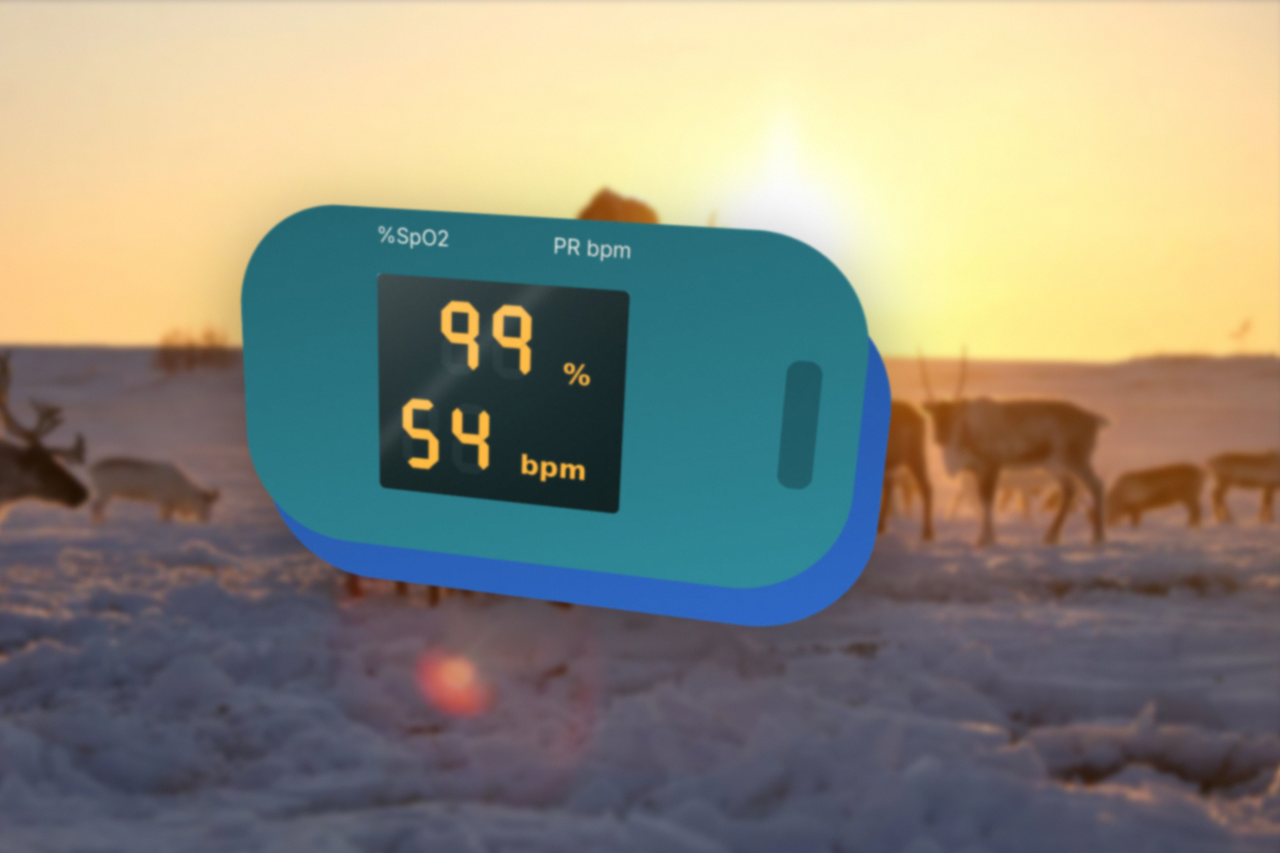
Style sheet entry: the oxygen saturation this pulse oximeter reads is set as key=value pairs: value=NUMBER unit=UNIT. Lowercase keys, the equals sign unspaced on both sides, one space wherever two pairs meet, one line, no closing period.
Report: value=99 unit=%
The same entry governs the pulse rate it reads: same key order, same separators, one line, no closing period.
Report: value=54 unit=bpm
